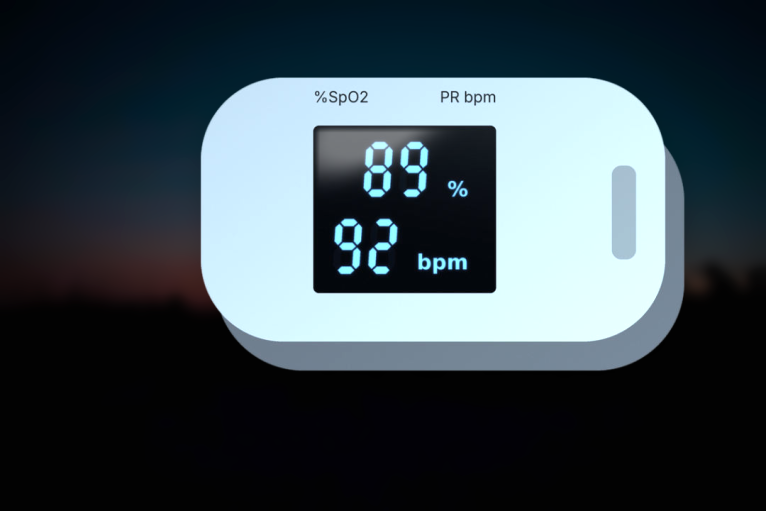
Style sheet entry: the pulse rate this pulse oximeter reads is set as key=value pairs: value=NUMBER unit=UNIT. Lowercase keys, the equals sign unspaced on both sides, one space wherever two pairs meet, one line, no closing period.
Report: value=92 unit=bpm
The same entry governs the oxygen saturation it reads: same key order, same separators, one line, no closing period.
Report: value=89 unit=%
